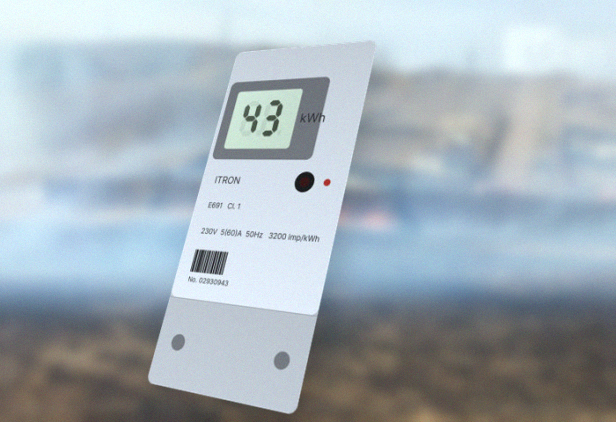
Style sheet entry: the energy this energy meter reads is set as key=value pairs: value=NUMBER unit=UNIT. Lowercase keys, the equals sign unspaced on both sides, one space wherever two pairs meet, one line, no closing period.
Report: value=43 unit=kWh
